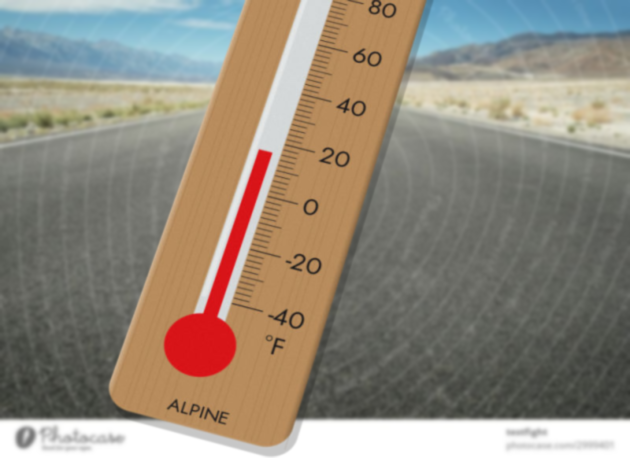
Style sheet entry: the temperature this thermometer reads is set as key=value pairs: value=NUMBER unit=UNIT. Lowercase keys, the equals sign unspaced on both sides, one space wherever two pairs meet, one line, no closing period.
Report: value=16 unit=°F
